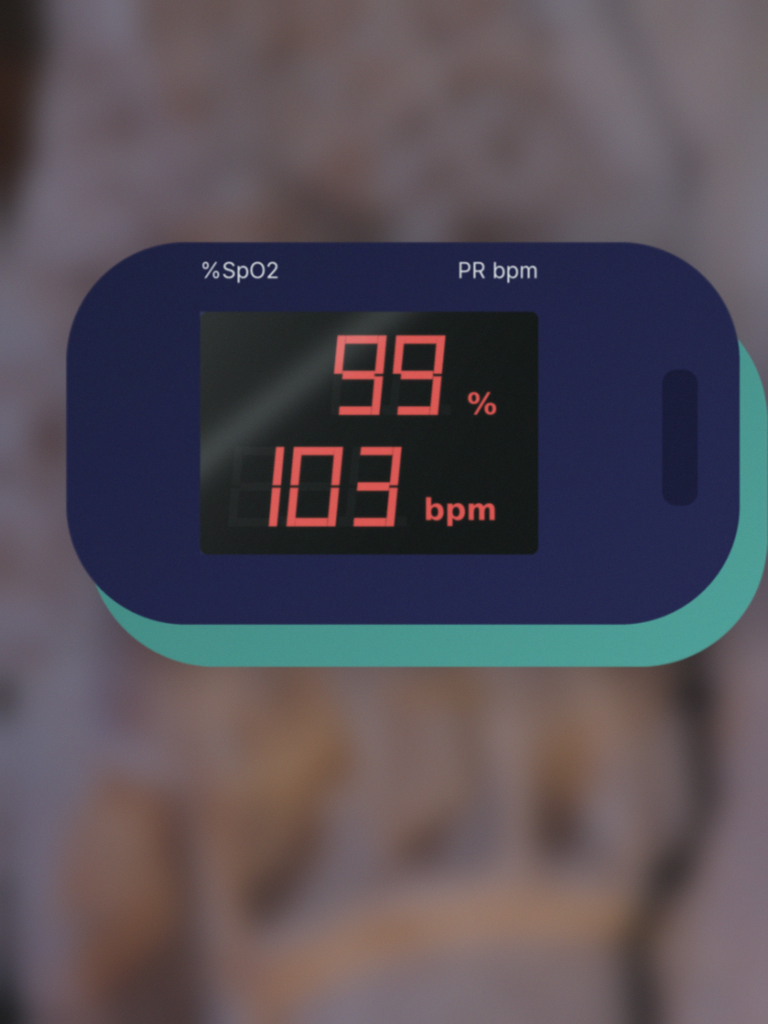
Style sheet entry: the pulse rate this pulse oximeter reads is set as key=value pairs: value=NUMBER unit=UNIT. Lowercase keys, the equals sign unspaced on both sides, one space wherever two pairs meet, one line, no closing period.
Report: value=103 unit=bpm
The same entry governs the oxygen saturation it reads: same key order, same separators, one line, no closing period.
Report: value=99 unit=%
